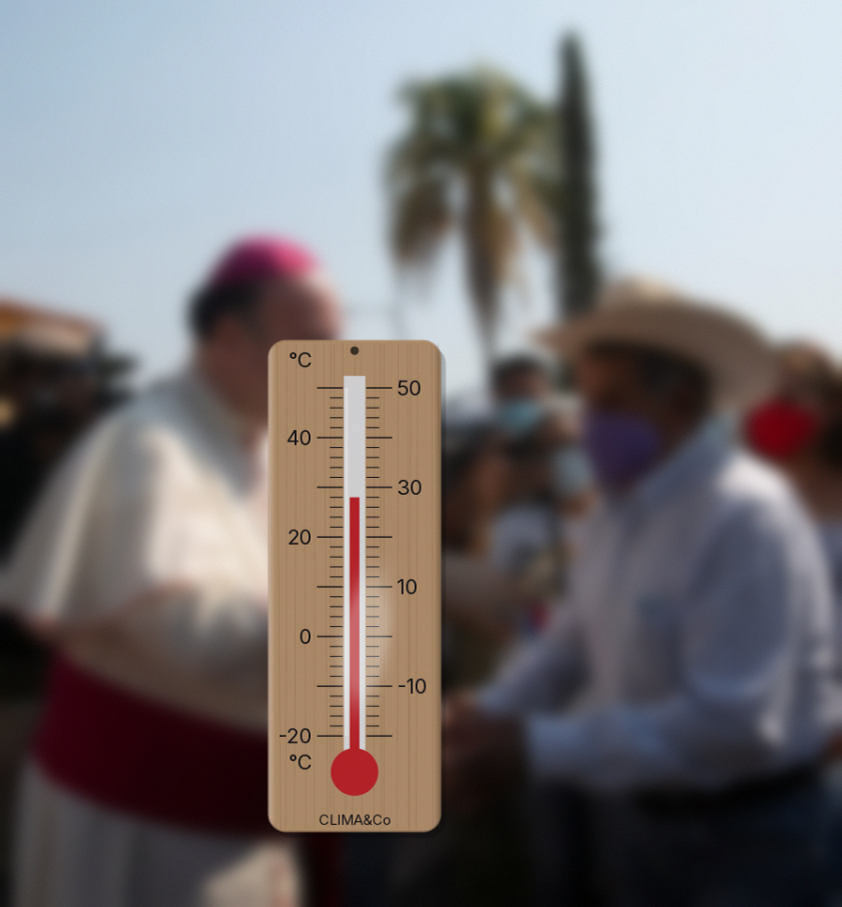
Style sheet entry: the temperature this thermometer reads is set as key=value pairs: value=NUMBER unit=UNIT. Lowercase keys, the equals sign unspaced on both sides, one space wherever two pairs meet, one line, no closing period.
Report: value=28 unit=°C
